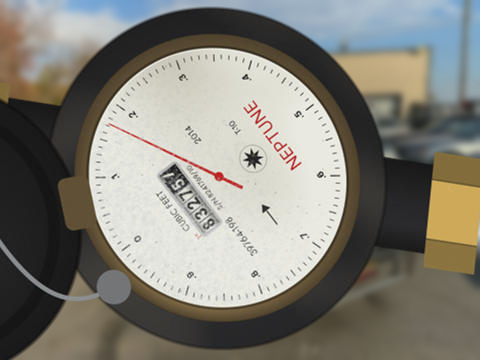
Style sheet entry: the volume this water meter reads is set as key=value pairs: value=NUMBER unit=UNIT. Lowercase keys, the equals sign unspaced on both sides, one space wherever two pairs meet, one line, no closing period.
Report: value=832757.17 unit=ft³
